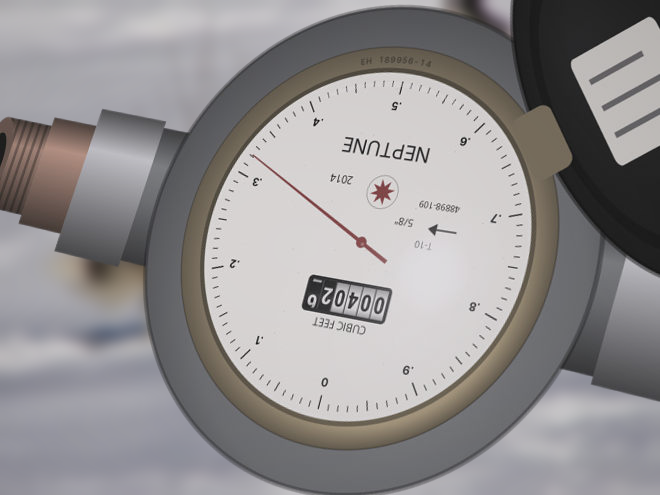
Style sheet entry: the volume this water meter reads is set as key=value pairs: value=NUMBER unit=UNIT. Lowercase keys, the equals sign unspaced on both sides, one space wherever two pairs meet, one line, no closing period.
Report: value=4026.32 unit=ft³
